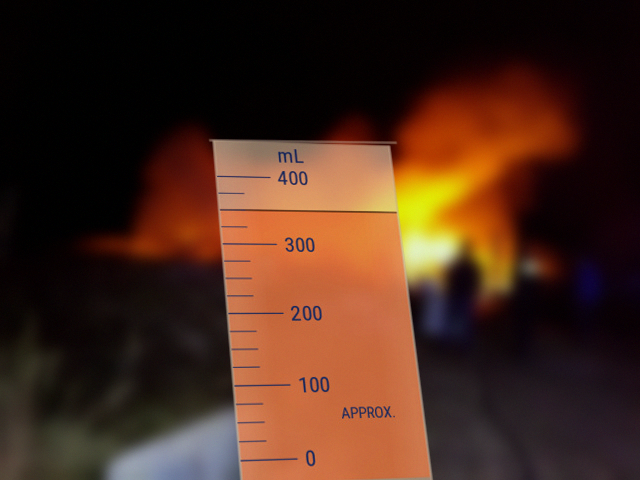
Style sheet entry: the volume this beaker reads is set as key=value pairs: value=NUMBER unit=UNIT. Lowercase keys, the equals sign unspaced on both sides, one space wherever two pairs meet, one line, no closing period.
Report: value=350 unit=mL
